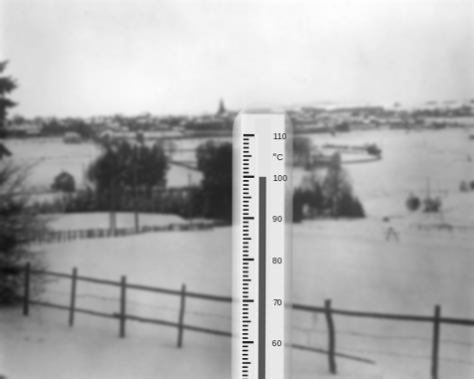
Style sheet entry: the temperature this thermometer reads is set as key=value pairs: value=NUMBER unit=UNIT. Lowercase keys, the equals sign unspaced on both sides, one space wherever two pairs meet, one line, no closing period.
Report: value=100 unit=°C
